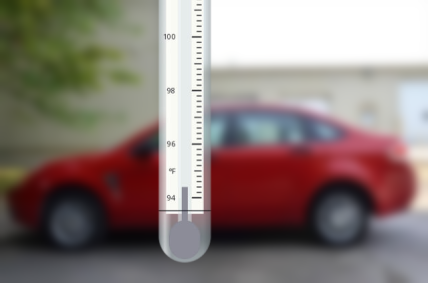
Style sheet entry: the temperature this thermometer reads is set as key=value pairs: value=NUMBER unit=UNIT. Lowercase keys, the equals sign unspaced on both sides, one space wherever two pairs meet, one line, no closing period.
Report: value=94.4 unit=°F
